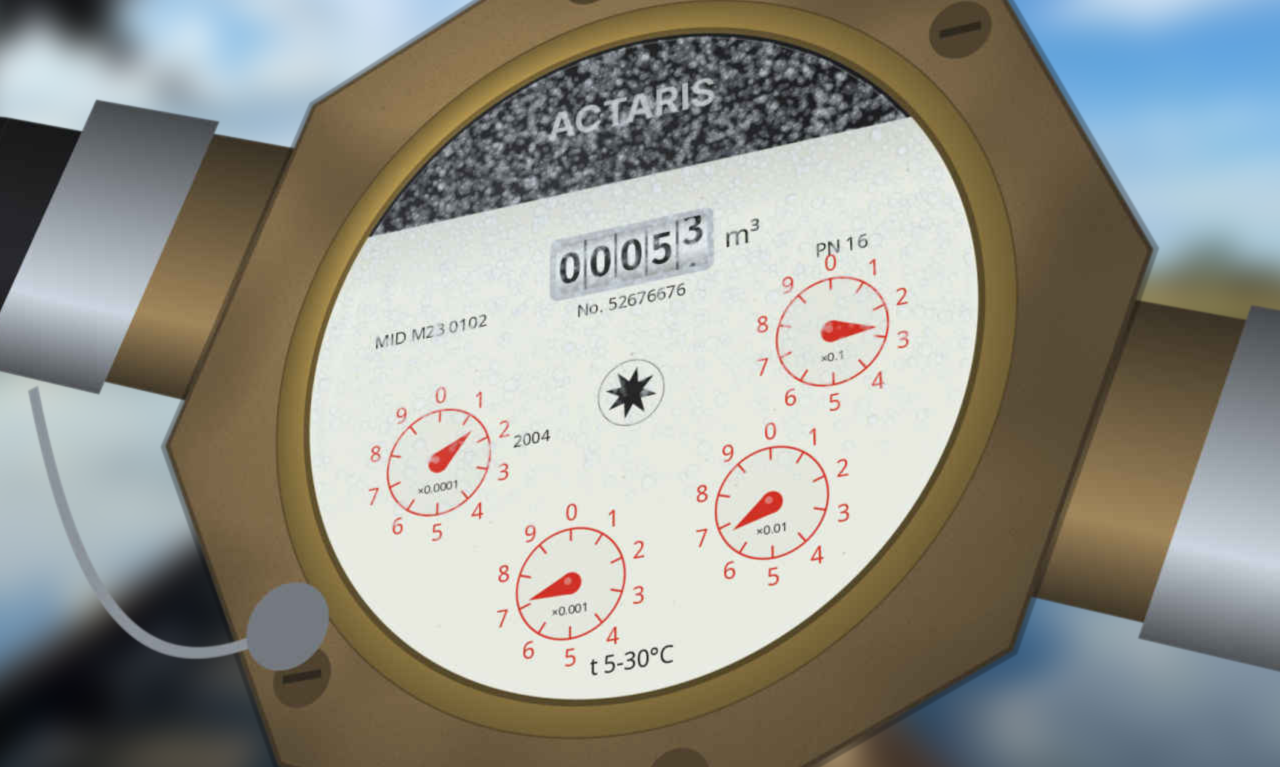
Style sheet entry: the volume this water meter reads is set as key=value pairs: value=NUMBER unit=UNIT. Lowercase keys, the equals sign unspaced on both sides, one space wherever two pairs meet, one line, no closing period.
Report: value=53.2671 unit=m³
